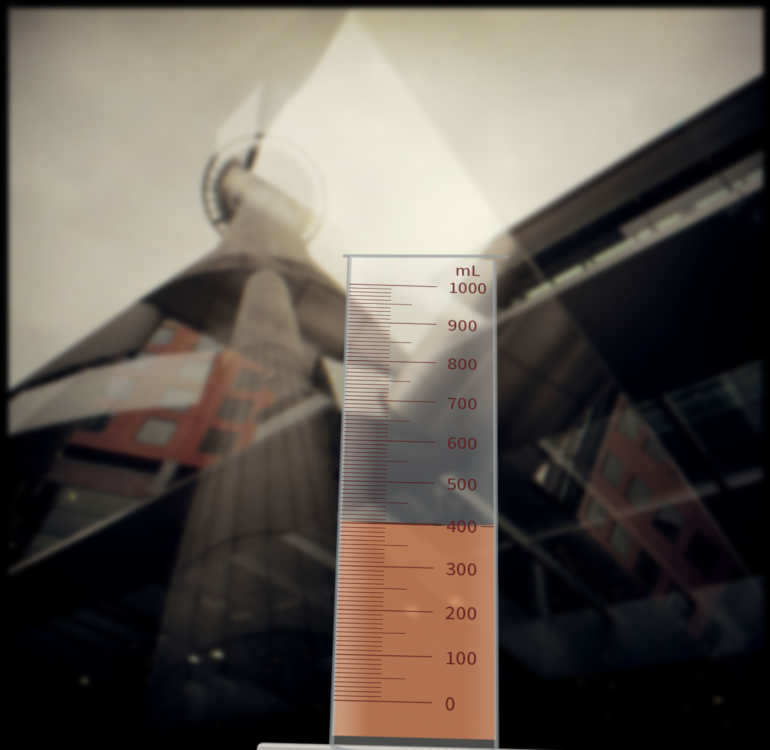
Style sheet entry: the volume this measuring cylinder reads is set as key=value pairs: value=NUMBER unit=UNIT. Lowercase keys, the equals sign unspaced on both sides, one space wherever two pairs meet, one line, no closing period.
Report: value=400 unit=mL
